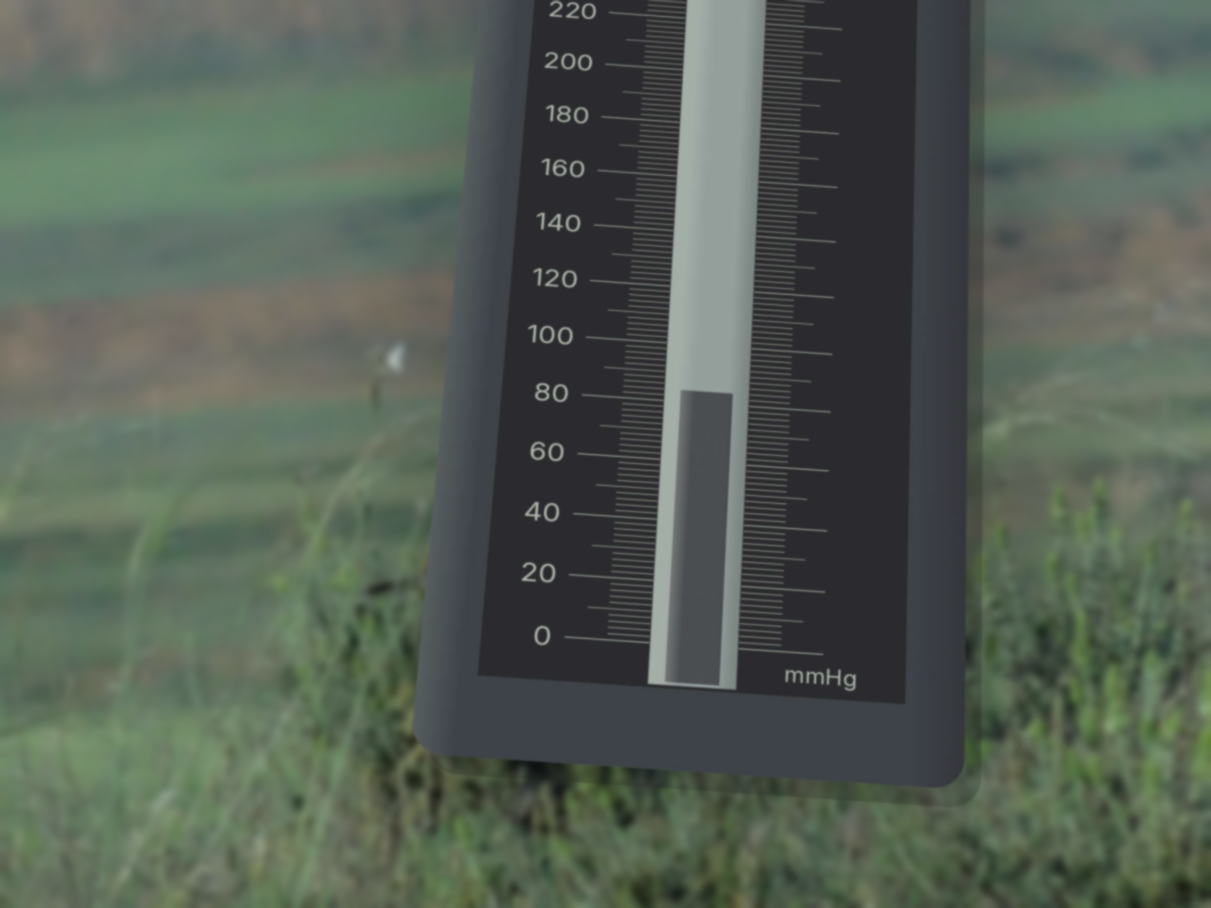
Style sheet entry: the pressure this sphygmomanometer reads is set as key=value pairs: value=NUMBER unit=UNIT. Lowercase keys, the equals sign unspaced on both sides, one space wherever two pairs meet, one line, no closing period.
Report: value=84 unit=mmHg
